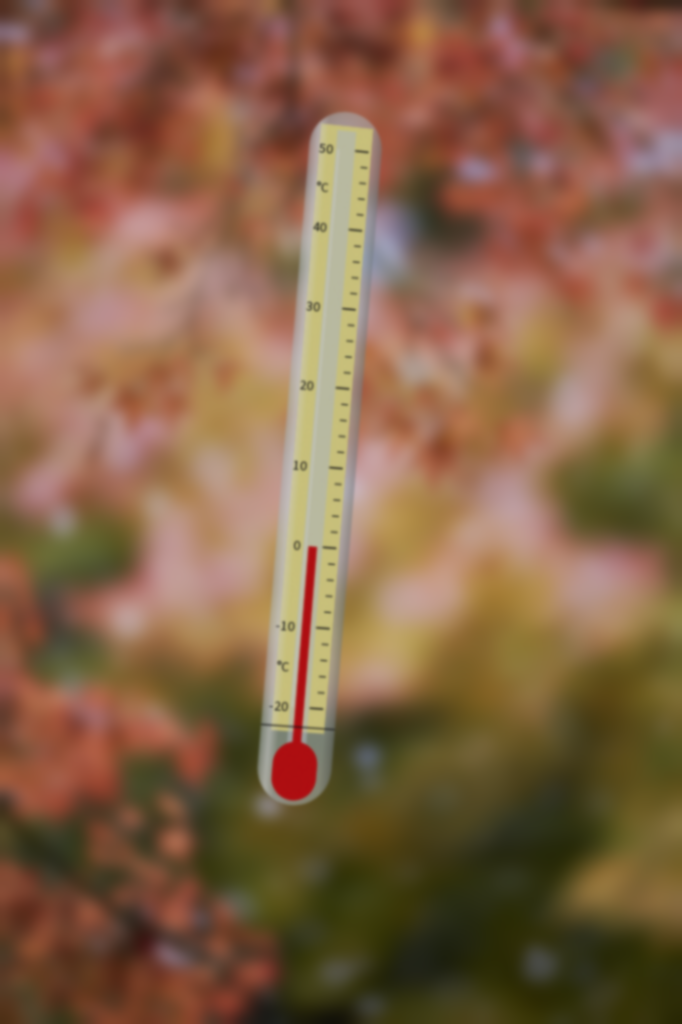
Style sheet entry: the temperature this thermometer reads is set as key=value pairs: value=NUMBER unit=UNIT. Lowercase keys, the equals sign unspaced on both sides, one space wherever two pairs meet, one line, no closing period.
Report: value=0 unit=°C
